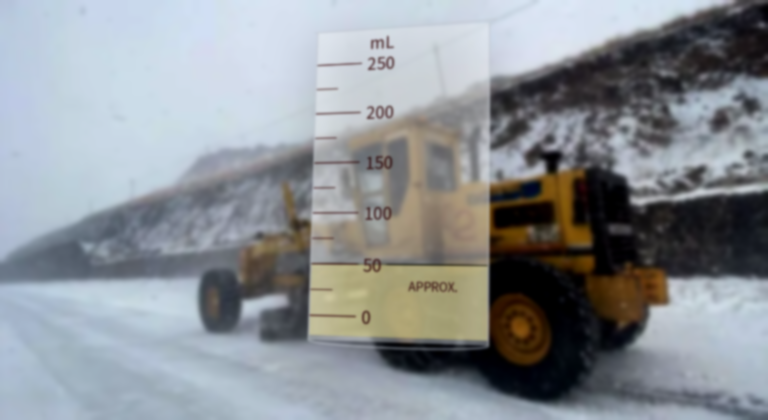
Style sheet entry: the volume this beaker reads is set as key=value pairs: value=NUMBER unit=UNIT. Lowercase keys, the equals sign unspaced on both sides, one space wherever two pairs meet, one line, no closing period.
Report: value=50 unit=mL
